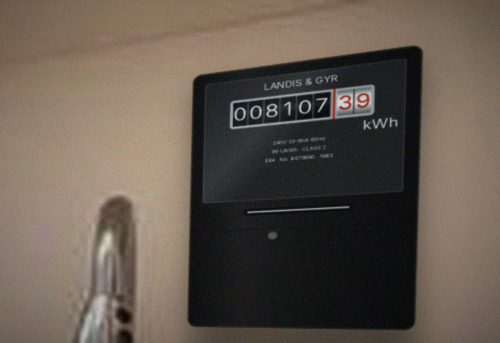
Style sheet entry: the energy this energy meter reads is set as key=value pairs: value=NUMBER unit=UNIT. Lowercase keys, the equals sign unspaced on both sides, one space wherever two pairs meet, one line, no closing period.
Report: value=8107.39 unit=kWh
